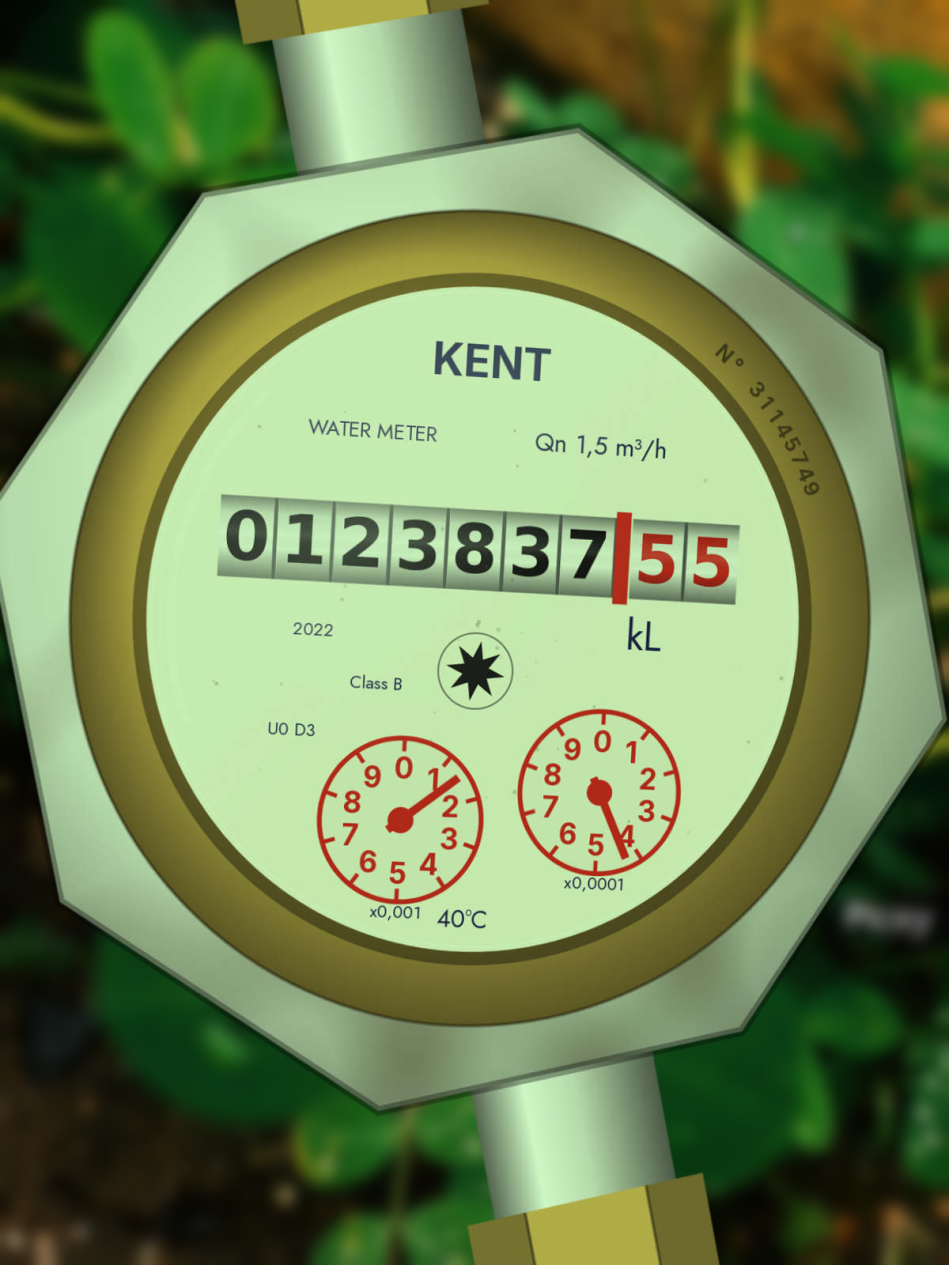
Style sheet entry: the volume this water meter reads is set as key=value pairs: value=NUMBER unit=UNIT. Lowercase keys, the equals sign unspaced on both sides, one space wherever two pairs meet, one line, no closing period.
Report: value=123837.5514 unit=kL
